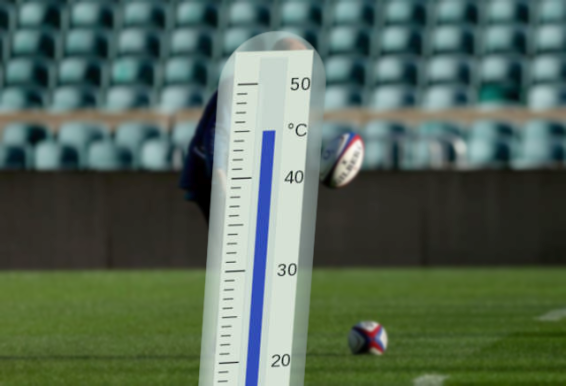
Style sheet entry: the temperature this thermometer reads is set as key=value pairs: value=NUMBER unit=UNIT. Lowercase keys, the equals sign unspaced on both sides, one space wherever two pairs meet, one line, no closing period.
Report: value=45 unit=°C
